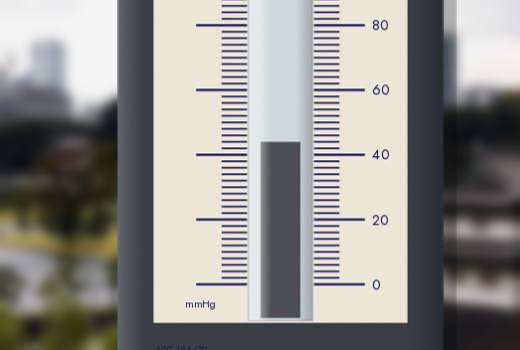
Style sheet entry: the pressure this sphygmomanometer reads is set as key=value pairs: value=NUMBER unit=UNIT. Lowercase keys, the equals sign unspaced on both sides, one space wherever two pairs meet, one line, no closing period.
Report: value=44 unit=mmHg
